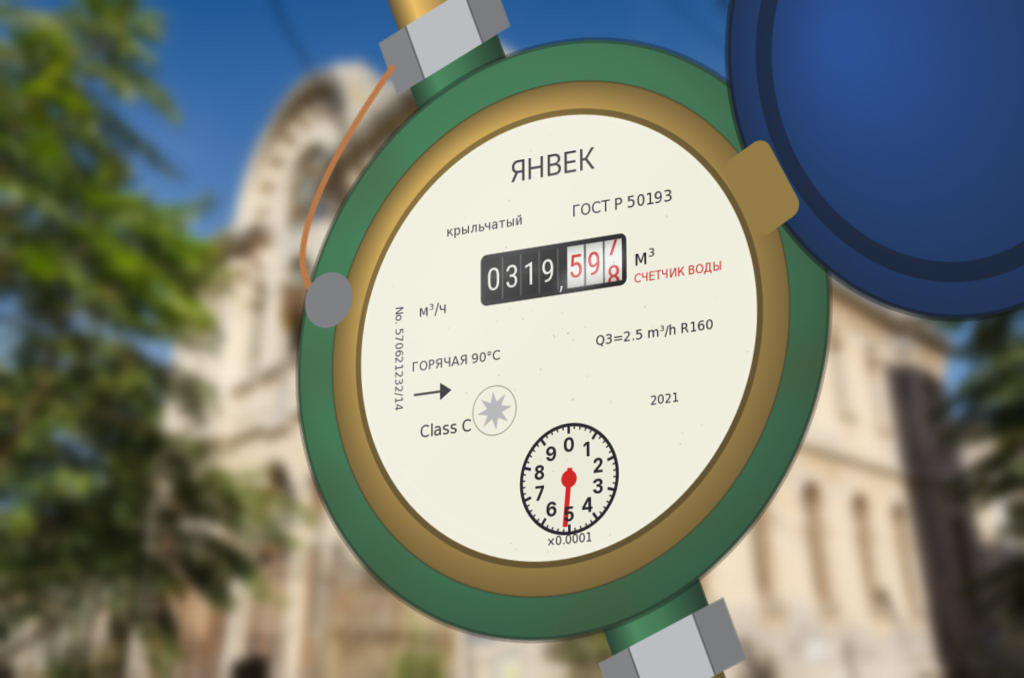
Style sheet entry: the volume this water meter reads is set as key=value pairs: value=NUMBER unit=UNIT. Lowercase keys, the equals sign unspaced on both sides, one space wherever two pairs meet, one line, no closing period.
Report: value=319.5975 unit=m³
